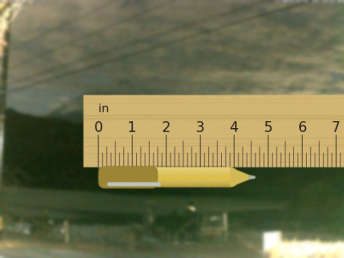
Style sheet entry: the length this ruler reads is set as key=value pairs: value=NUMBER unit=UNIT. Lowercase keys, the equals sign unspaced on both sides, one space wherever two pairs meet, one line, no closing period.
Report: value=4.625 unit=in
